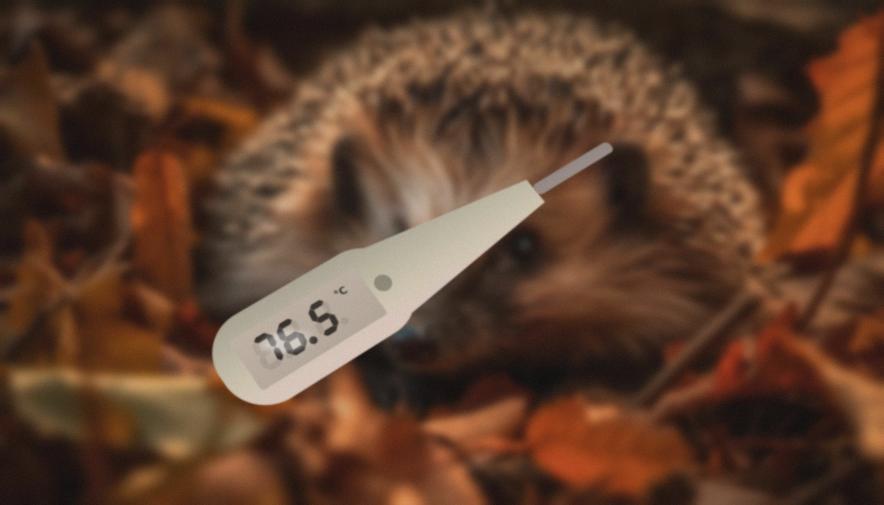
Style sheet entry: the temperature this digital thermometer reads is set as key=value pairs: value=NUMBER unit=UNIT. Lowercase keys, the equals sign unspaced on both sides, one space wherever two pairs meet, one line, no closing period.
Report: value=76.5 unit=°C
